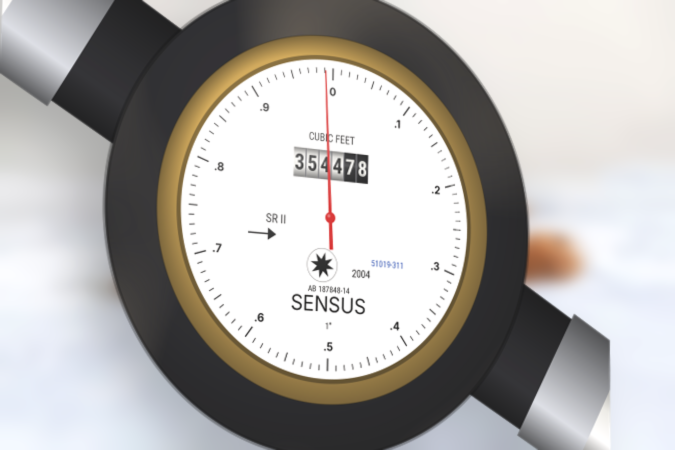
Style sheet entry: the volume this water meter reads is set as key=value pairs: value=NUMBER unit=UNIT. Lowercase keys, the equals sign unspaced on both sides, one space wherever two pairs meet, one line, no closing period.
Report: value=354477.99 unit=ft³
